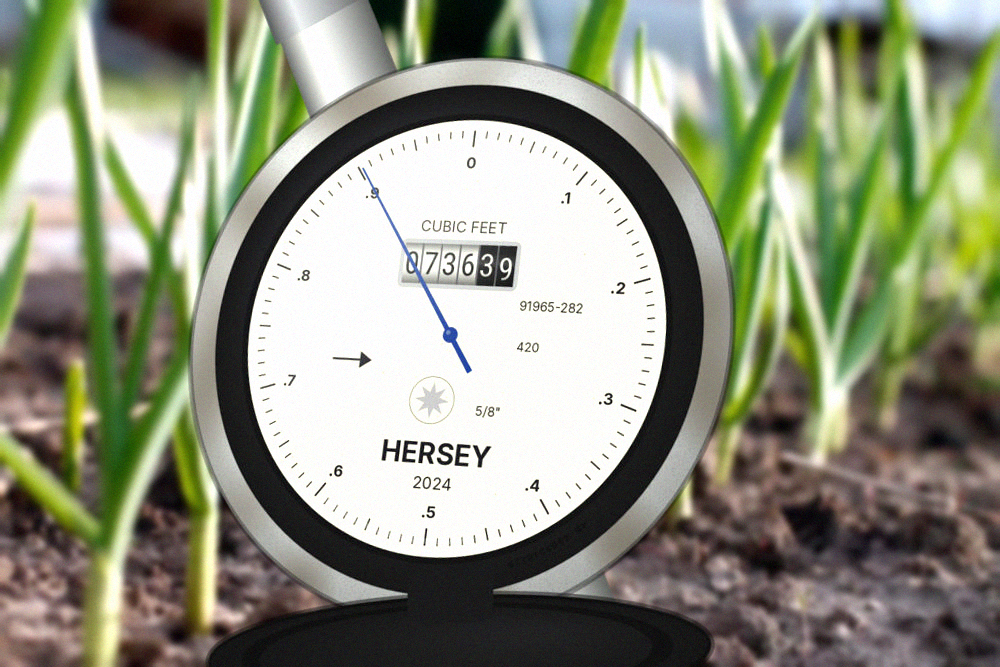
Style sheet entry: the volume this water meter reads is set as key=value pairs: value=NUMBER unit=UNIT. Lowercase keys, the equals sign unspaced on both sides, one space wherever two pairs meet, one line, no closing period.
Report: value=73638.90 unit=ft³
